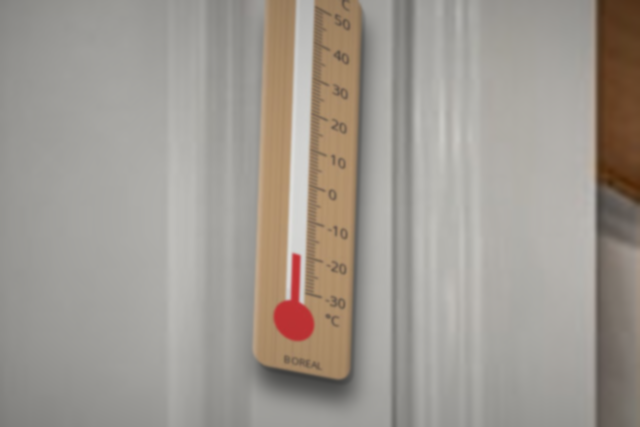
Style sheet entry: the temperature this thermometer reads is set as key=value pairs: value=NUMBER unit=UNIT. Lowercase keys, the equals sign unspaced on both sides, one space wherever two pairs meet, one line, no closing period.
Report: value=-20 unit=°C
